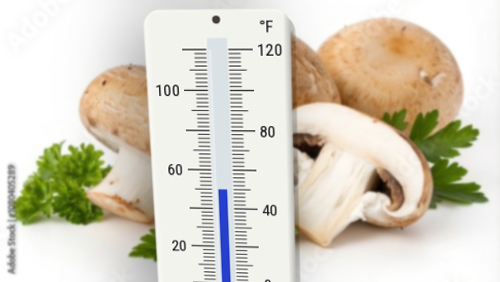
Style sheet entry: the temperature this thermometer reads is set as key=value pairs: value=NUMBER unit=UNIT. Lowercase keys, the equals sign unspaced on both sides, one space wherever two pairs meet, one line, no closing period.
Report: value=50 unit=°F
